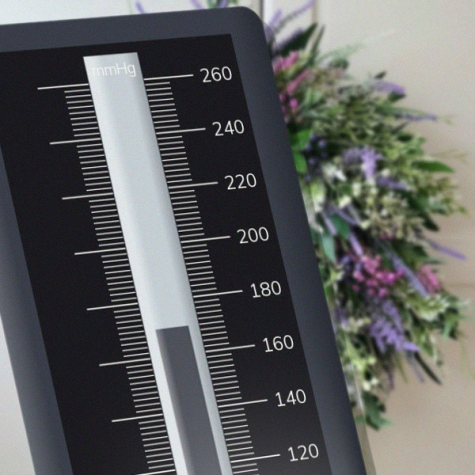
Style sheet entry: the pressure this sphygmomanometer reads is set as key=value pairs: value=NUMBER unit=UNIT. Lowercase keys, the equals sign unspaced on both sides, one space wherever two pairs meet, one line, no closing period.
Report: value=170 unit=mmHg
